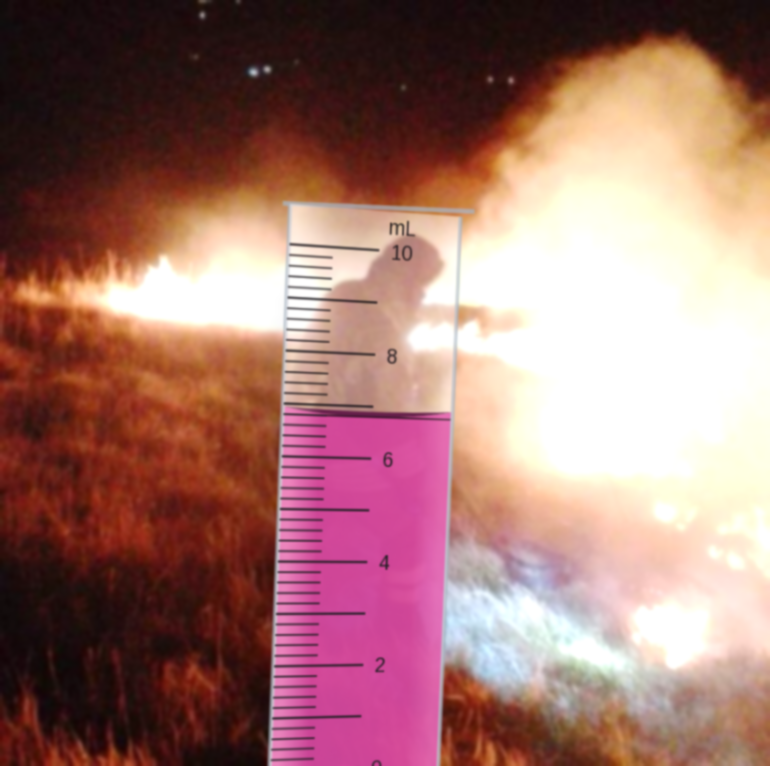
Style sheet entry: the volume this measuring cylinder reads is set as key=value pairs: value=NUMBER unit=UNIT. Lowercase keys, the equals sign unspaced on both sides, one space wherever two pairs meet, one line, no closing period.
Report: value=6.8 unit=mL
